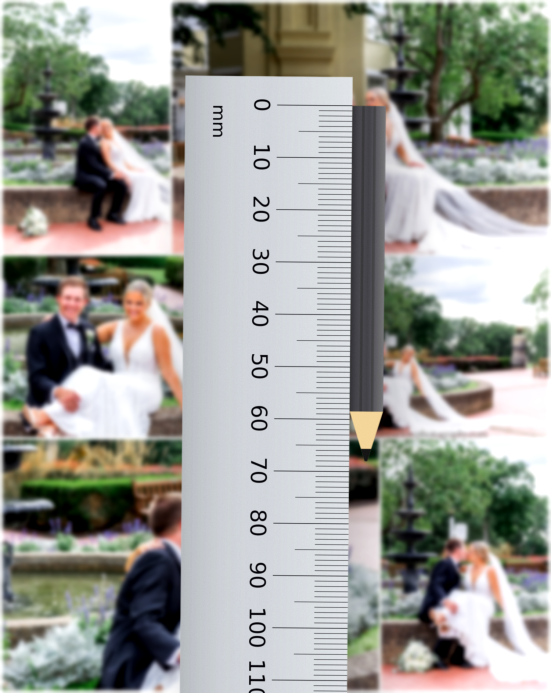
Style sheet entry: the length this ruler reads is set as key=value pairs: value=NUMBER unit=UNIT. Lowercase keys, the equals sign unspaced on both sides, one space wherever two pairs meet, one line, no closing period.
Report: value=68 unit=mm
